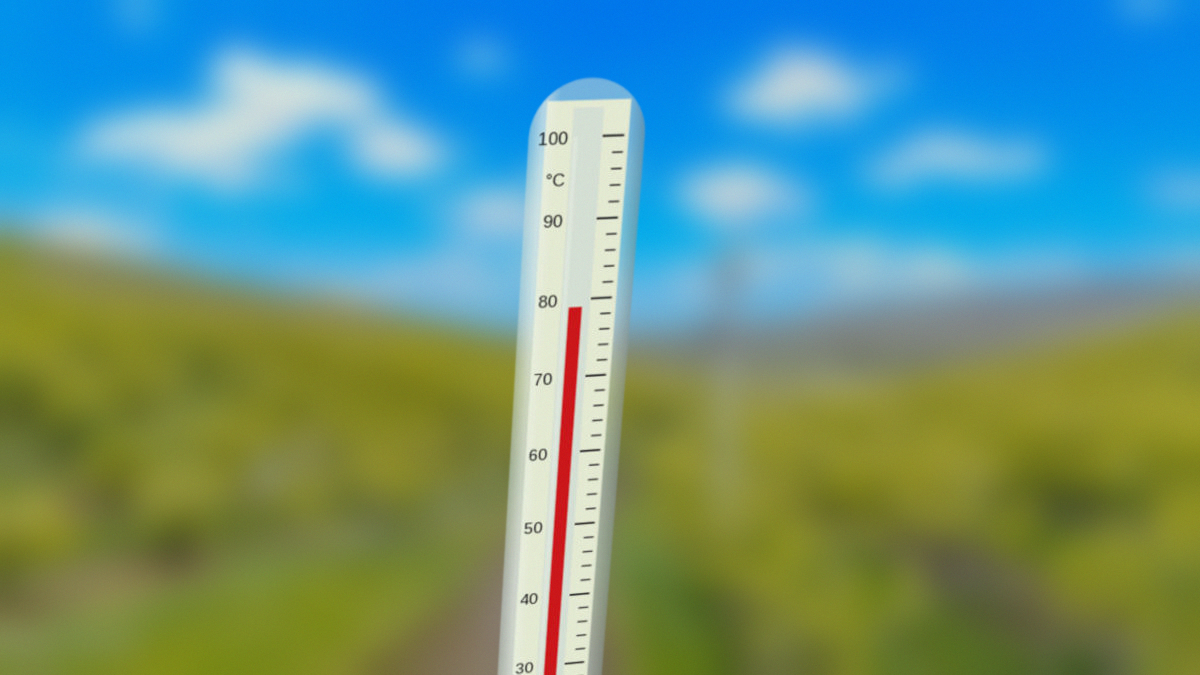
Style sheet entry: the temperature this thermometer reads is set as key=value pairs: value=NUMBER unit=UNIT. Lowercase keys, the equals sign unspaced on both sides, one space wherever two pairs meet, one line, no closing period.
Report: value=79 unit=°C
